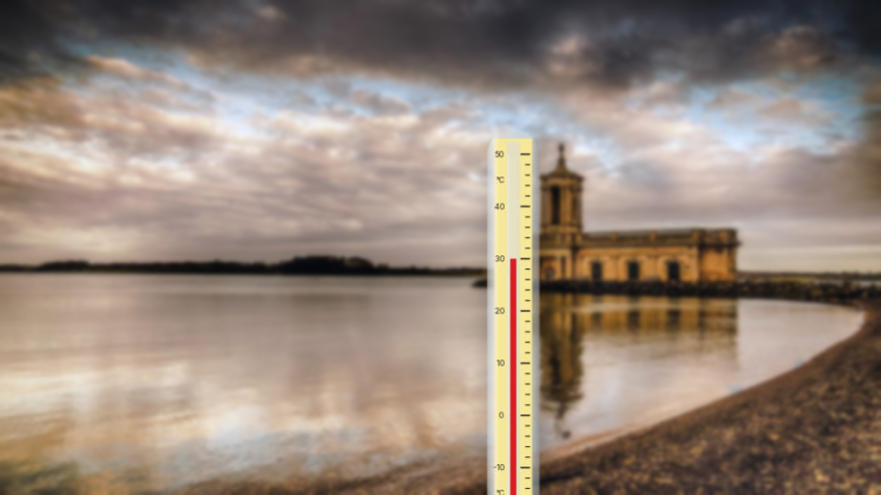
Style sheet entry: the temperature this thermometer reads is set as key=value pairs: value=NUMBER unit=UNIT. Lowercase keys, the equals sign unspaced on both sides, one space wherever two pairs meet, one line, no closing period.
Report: value=30 unit=°C
